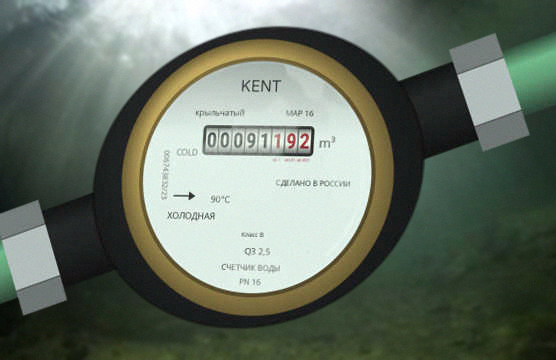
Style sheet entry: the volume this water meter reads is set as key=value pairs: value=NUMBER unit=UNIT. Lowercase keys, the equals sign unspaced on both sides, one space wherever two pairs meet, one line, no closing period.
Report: value=91.192 unit=m³
